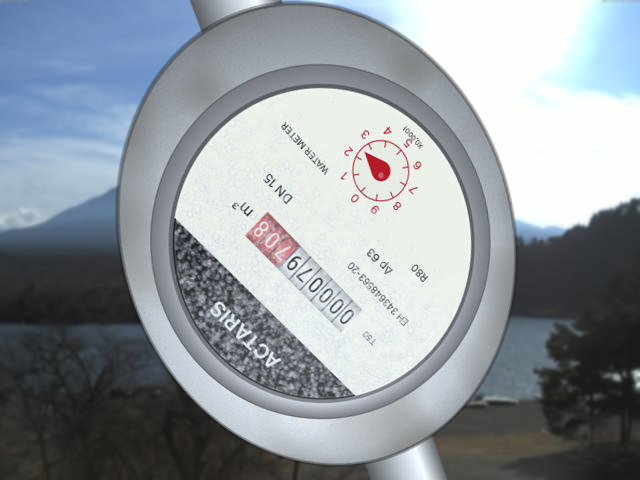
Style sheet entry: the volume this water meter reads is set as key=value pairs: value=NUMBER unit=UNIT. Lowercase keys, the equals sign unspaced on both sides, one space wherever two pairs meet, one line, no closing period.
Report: value=79.7082 unit=m³
